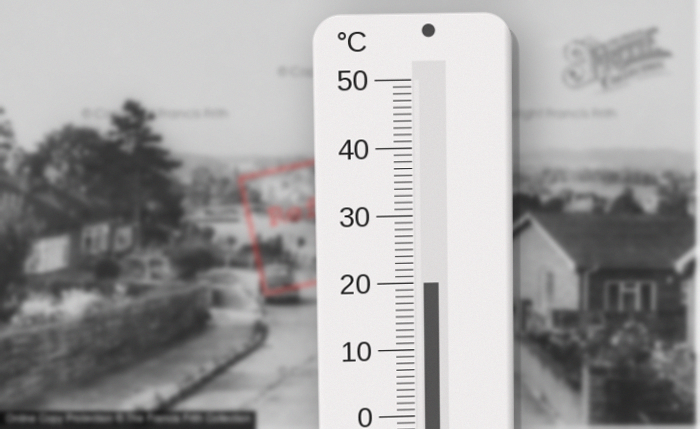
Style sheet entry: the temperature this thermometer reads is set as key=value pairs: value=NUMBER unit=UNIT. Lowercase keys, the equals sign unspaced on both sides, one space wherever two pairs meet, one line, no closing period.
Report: value=20 unit=°C
